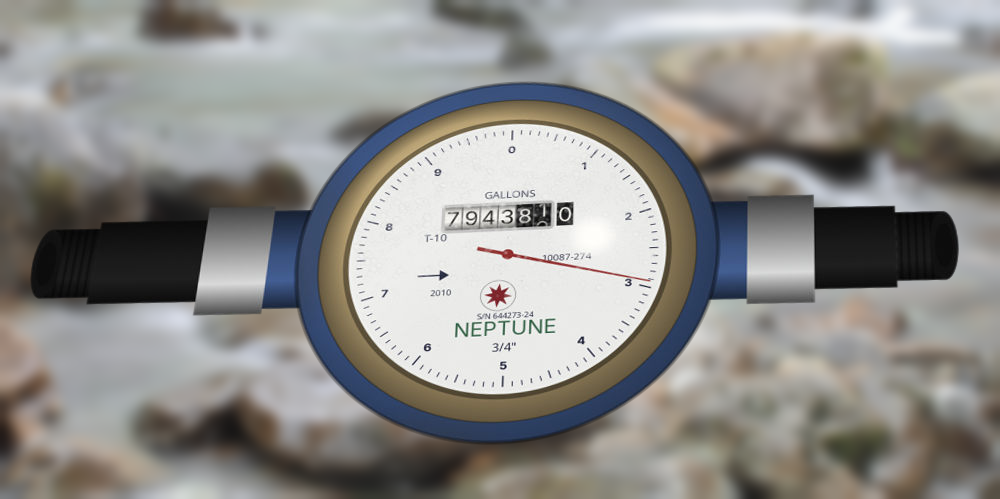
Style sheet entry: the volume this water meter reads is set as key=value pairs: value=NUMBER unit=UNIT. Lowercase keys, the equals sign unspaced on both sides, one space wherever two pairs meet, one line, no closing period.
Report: value=7943812.9 unit=gal
